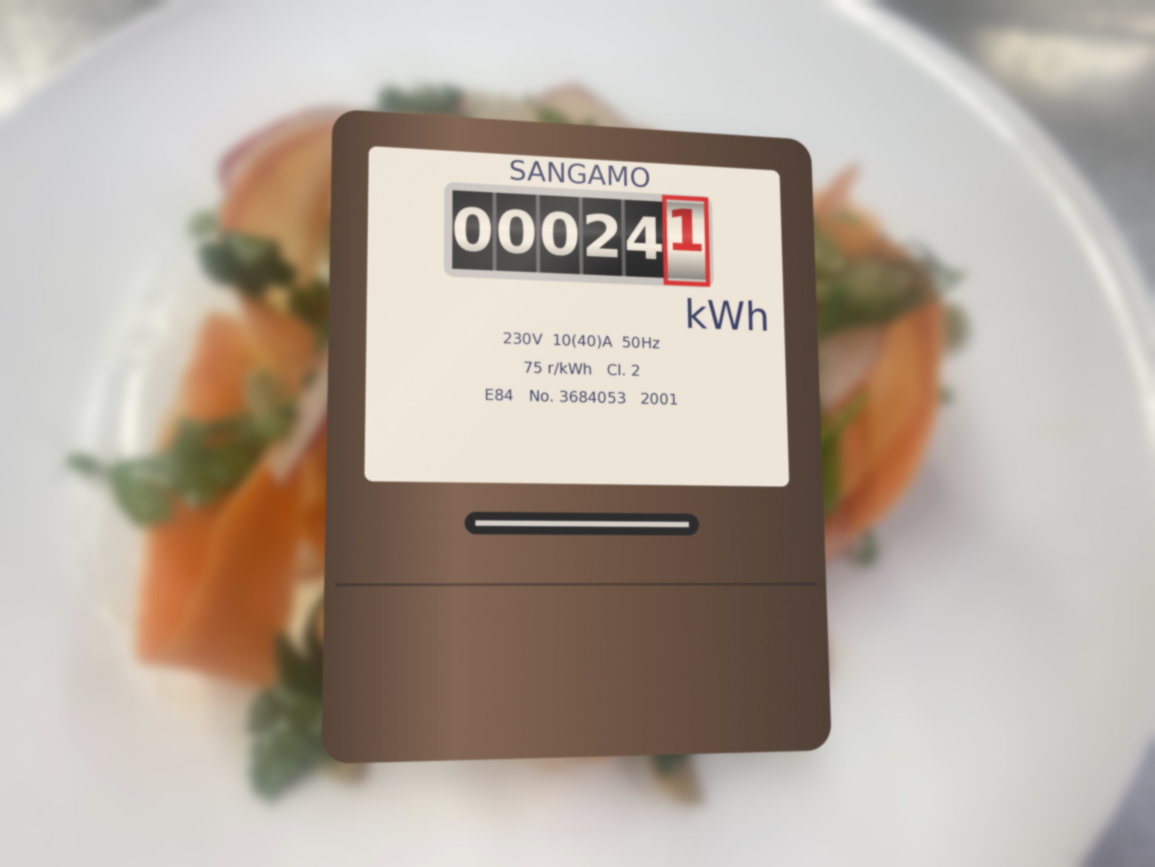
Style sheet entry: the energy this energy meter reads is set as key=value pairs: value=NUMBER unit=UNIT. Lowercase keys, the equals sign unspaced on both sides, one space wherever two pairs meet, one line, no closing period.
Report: value=24.1 unit=kWh
